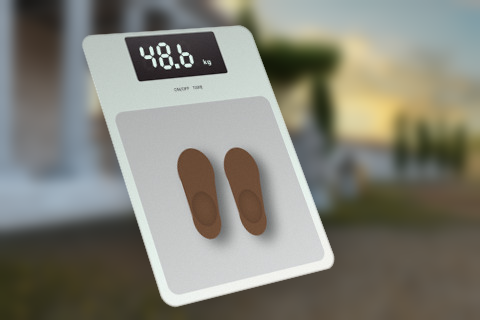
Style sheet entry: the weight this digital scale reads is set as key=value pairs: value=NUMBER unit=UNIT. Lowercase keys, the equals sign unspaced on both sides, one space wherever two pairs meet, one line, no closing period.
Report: value=48.6 unit=kg
